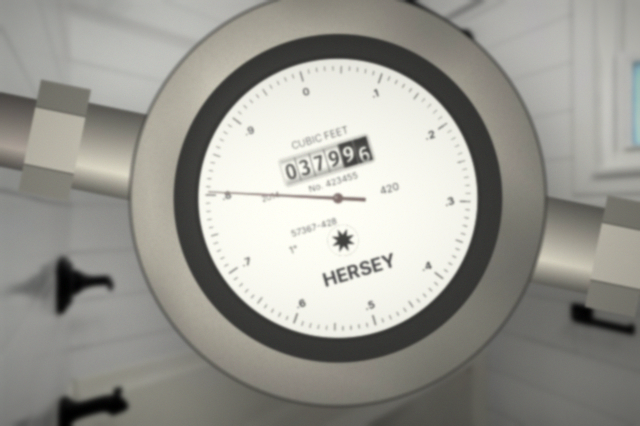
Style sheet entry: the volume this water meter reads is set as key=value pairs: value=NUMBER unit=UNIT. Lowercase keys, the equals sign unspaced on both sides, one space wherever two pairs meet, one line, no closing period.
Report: value=37995.80 unit=ft³
